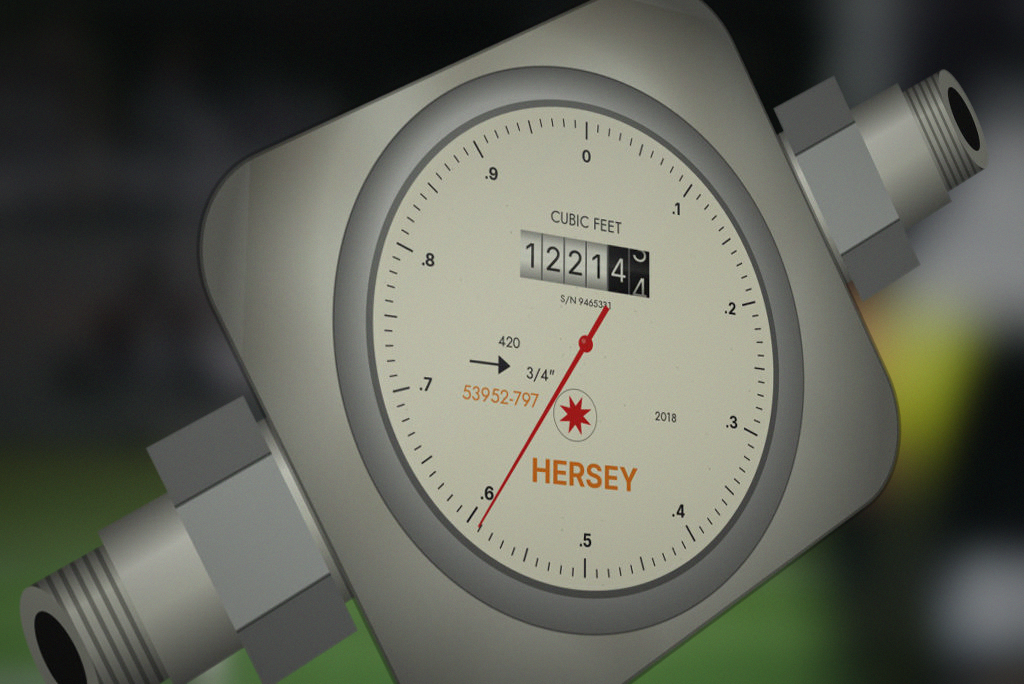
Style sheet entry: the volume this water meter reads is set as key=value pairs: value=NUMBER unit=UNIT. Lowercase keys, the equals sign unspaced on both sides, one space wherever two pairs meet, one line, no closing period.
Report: value=122143.59 unit=ft³
